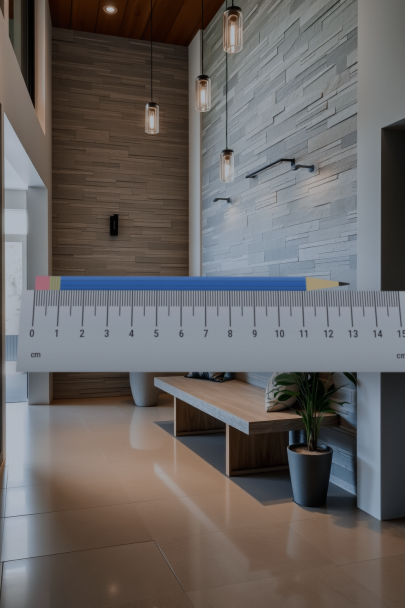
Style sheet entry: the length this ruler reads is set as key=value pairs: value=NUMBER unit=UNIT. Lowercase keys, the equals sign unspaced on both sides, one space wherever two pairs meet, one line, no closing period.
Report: value=13 unit=cm
